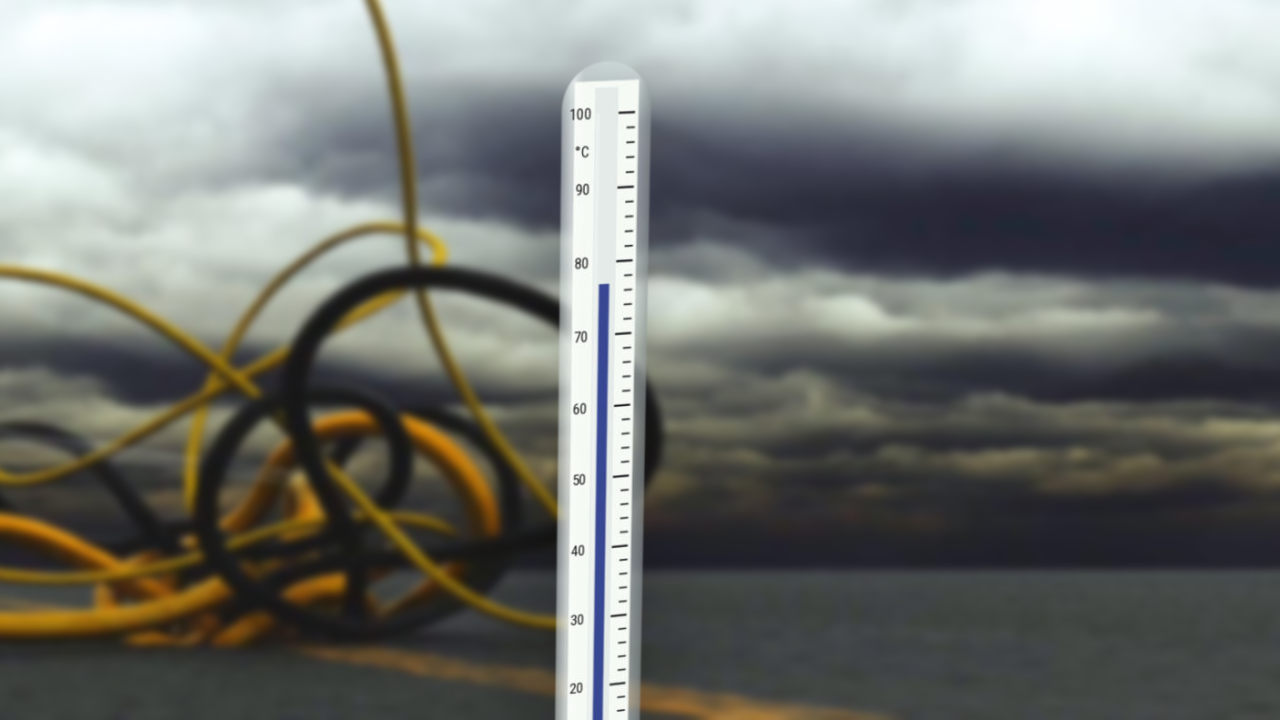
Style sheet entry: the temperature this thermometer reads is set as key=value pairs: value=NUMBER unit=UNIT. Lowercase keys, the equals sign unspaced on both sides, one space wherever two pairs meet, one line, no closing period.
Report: value=77 unit=°C
